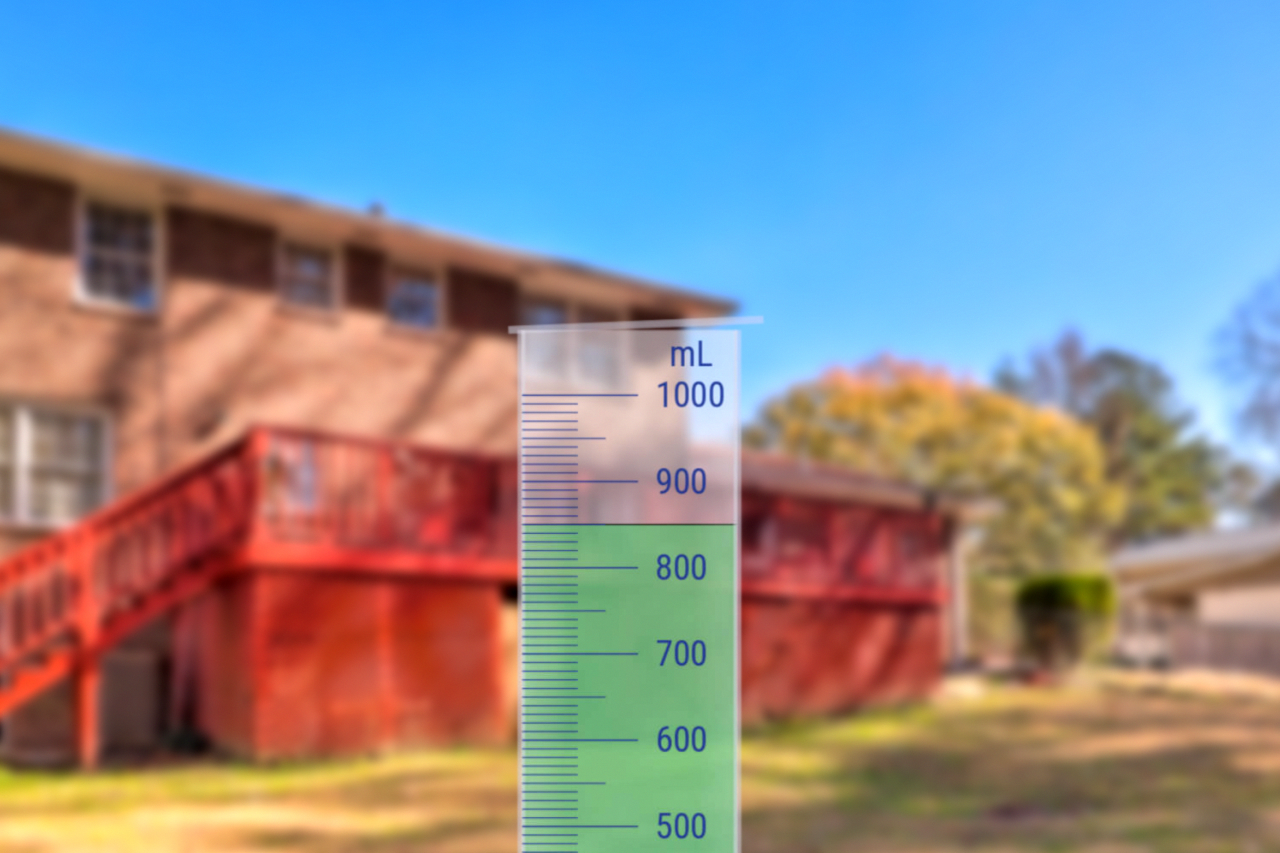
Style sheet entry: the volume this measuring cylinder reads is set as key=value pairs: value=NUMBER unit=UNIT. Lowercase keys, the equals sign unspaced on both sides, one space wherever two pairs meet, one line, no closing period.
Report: value=850 unit=mL
